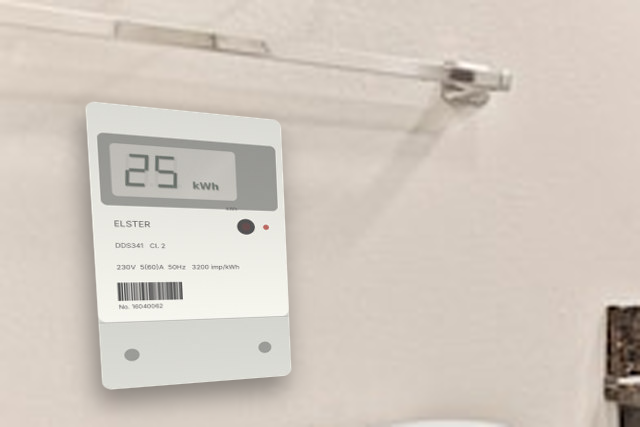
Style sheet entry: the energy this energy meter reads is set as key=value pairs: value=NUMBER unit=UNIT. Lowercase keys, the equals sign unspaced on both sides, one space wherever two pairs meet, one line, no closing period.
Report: value=25 unit=kWh
